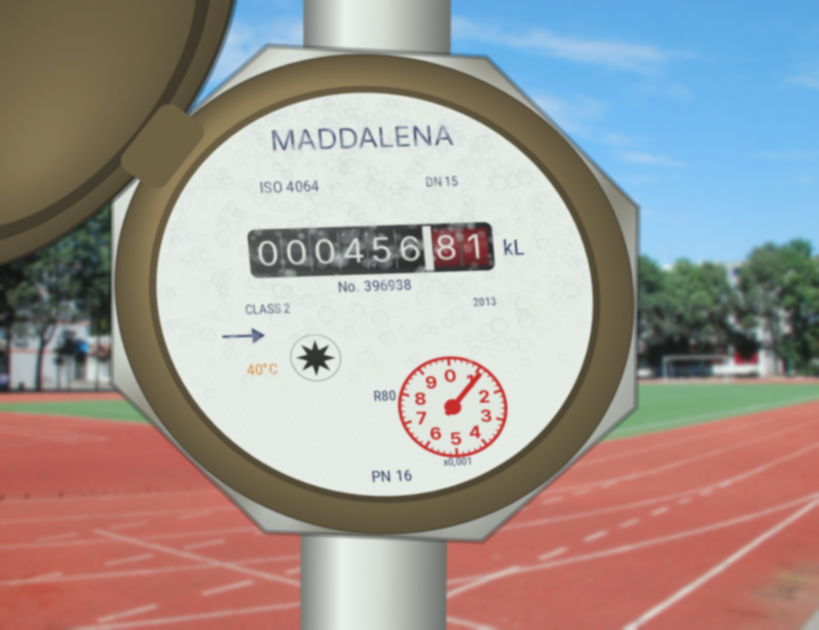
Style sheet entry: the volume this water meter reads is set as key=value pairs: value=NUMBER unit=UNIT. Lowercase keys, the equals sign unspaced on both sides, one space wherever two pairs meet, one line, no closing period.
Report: value=456.811 unit=kL
